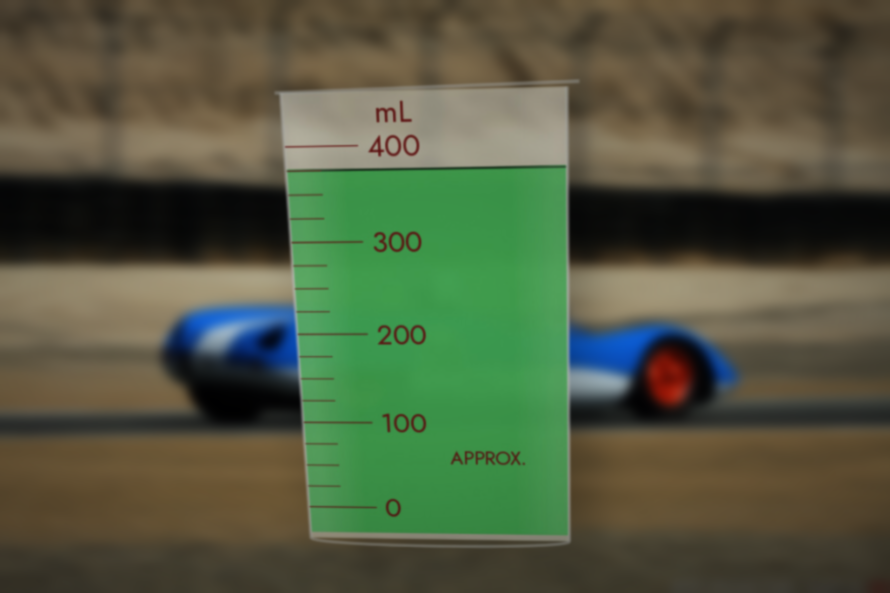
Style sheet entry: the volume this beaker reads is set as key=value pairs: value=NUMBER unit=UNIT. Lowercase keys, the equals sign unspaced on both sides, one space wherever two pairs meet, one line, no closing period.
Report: value=375 unit=mL
